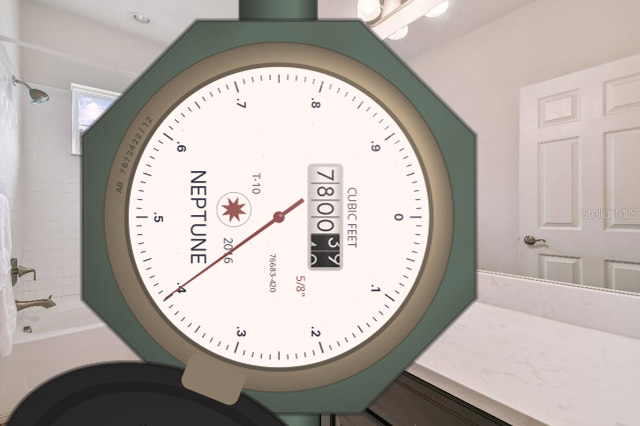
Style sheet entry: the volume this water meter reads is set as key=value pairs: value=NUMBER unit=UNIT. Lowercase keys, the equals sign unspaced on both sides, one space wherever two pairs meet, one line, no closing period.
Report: value=780039.40 unit=ft³
